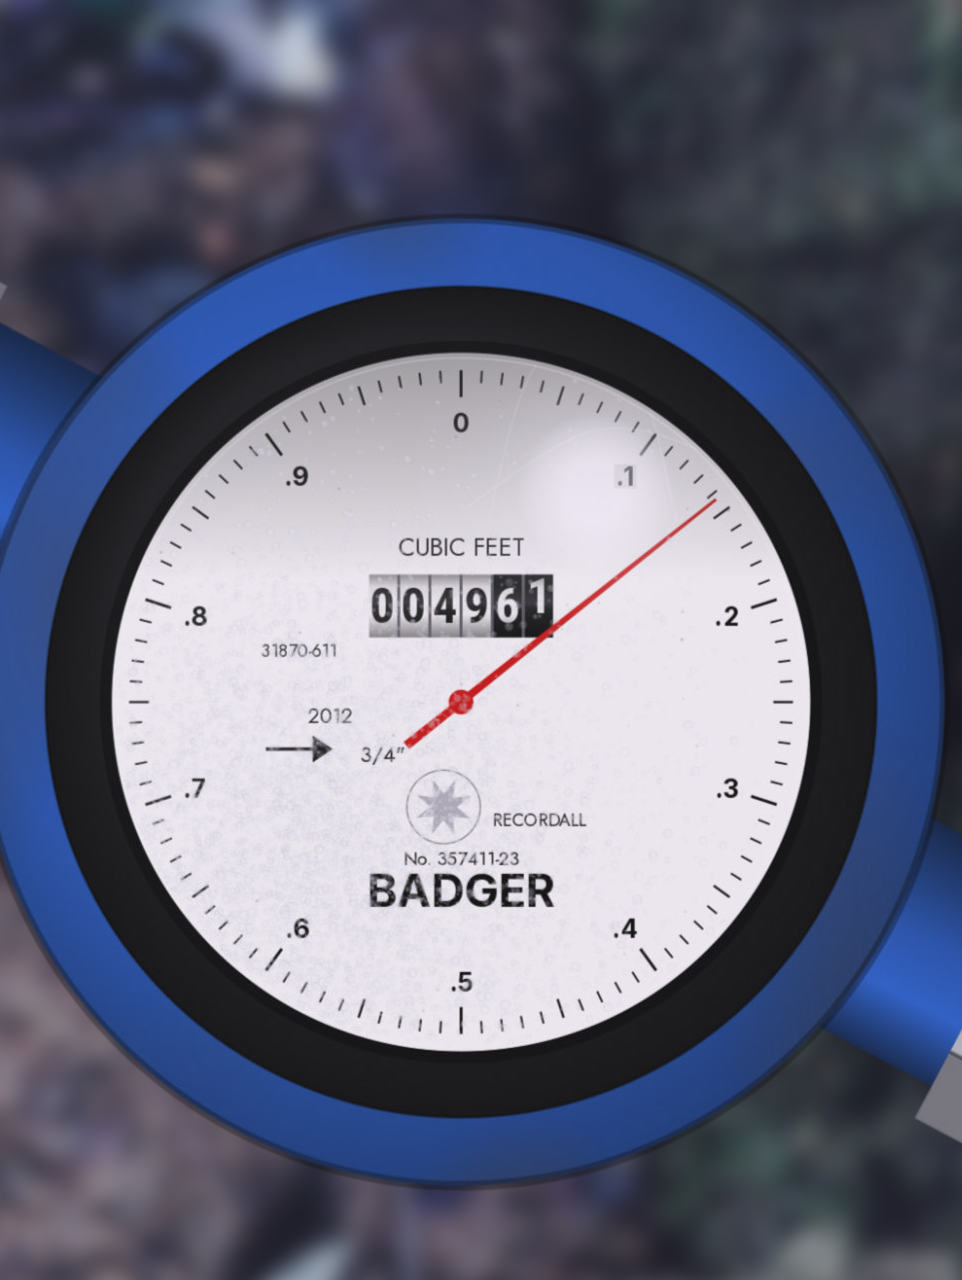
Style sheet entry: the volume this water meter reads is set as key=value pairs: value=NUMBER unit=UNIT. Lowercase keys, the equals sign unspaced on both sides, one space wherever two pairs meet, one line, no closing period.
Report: value=4961.14 unit=ft³
